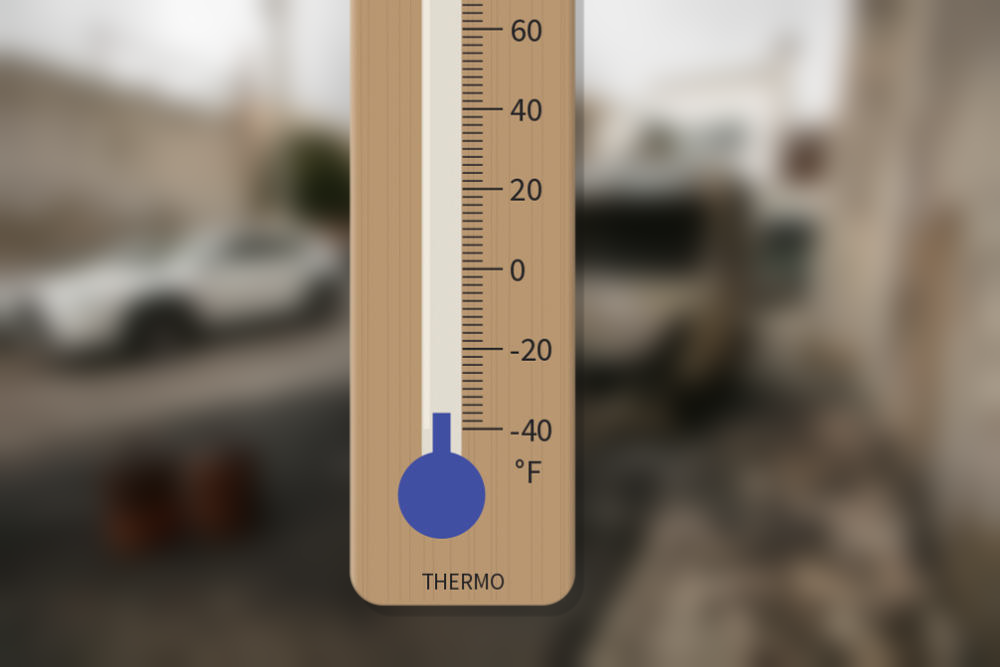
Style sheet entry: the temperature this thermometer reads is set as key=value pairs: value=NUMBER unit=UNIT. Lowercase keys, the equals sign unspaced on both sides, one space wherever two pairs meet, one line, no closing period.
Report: value=-36 unit=°F
